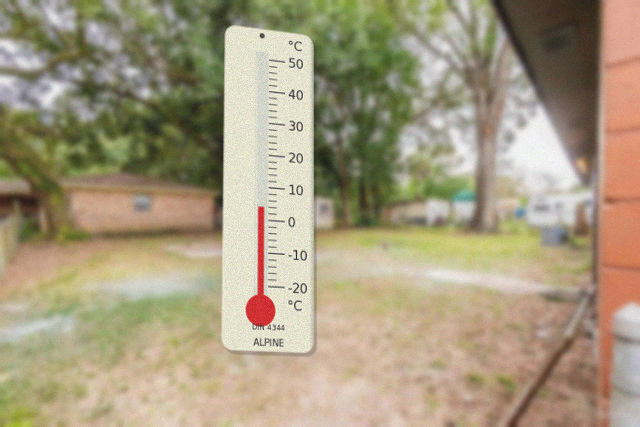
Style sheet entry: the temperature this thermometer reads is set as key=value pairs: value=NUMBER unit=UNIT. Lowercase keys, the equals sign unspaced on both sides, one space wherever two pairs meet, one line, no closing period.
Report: value=4 unit=°C
